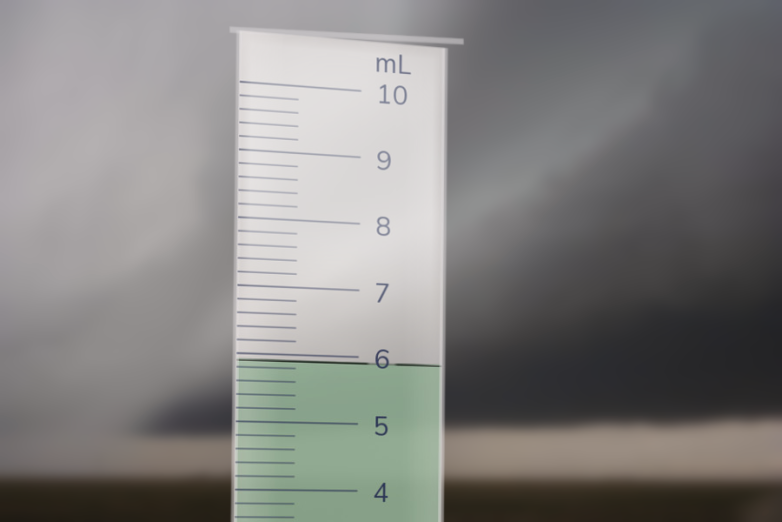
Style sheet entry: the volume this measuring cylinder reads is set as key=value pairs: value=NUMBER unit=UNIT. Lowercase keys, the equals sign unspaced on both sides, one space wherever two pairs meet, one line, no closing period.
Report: value=5.9 unit=mL
